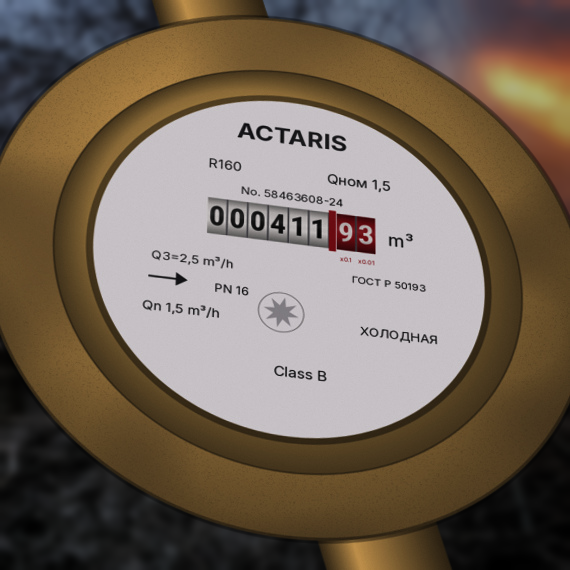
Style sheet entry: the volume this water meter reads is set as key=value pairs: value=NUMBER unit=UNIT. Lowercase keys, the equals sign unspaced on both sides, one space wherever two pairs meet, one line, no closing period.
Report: value=411.93 unit=m³
